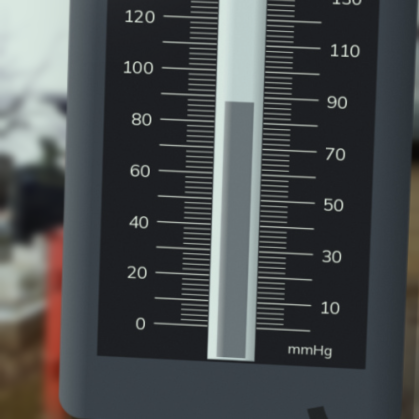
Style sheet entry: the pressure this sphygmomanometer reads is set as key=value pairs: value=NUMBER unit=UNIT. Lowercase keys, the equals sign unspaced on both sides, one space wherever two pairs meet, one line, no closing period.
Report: value=88 unit=mmHg
